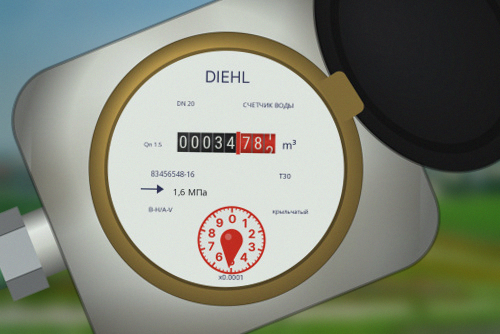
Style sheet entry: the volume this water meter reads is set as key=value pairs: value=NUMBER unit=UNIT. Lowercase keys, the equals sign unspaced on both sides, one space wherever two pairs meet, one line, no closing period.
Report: value=34.7815 unit=m³
